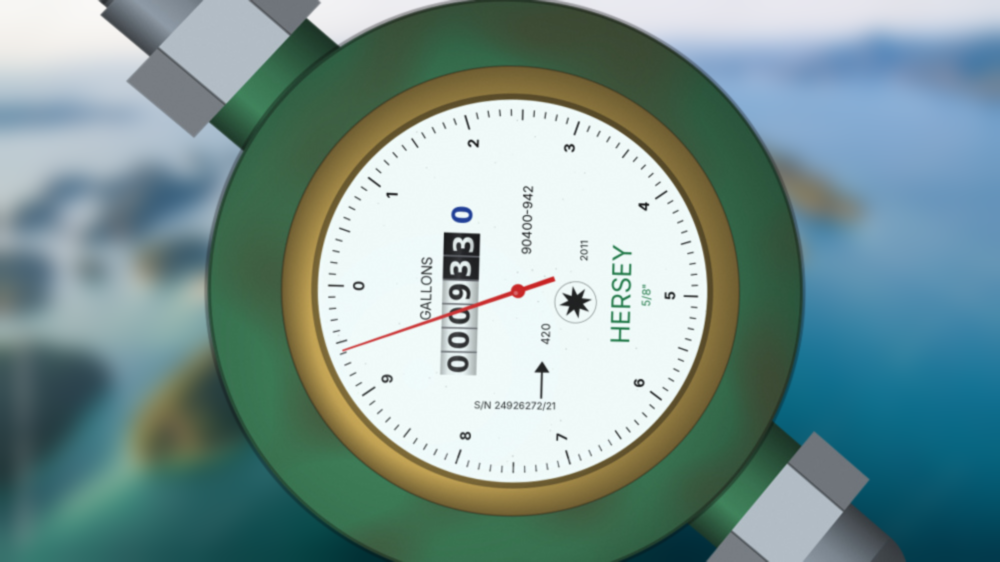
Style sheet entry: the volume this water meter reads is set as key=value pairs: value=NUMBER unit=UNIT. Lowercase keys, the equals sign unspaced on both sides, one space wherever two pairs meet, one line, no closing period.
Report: value=9329.4 unit=gal
